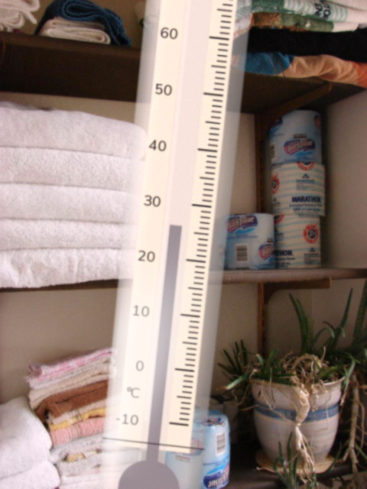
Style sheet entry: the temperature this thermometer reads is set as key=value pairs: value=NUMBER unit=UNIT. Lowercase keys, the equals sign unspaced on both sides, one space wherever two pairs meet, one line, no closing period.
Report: value=26 unit=°C
